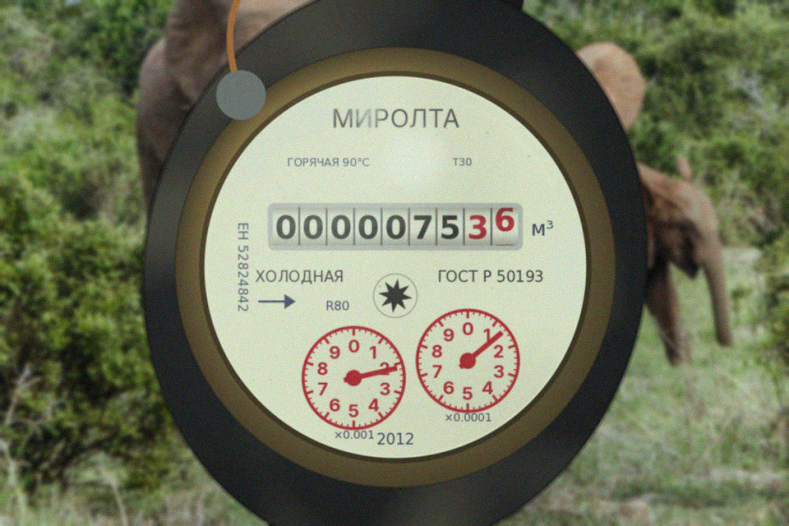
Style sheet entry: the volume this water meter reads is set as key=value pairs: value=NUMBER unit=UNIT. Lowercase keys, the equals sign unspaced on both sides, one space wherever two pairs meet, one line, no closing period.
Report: value=75.3621 unit=m³
